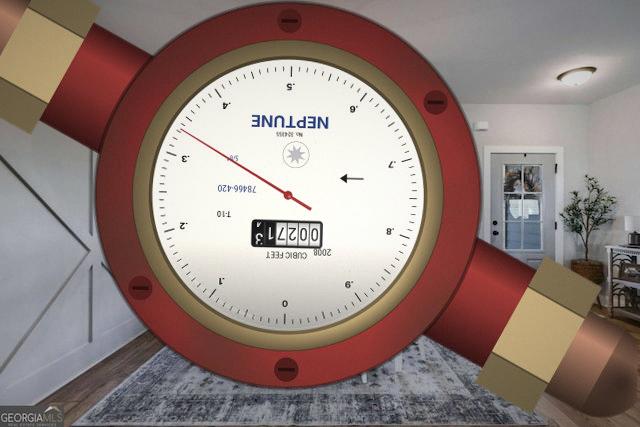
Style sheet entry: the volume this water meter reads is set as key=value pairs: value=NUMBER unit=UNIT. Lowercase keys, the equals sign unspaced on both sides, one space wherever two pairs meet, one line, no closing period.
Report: value=2713.33 unit=ft³
